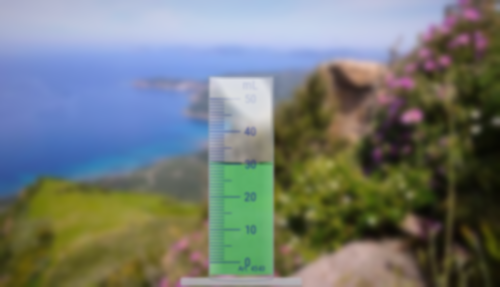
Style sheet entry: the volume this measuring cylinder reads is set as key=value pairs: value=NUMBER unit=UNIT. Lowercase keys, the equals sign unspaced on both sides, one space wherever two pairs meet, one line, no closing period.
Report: value=30 unit=mL
